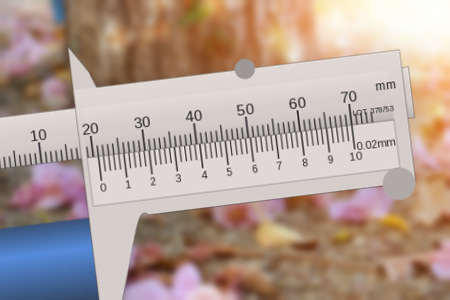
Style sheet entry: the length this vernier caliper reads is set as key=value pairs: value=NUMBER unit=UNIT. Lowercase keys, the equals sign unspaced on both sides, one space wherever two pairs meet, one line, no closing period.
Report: value=21.0 unit=mm
